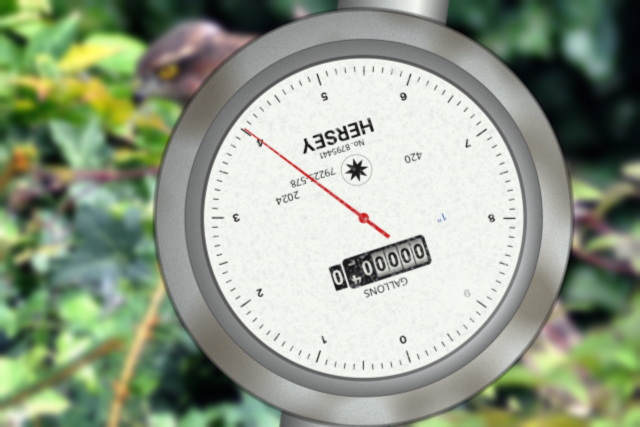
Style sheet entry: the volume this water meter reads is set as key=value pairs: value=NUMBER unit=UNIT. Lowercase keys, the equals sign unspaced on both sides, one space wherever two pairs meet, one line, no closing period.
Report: value=44.0 unit=gal
